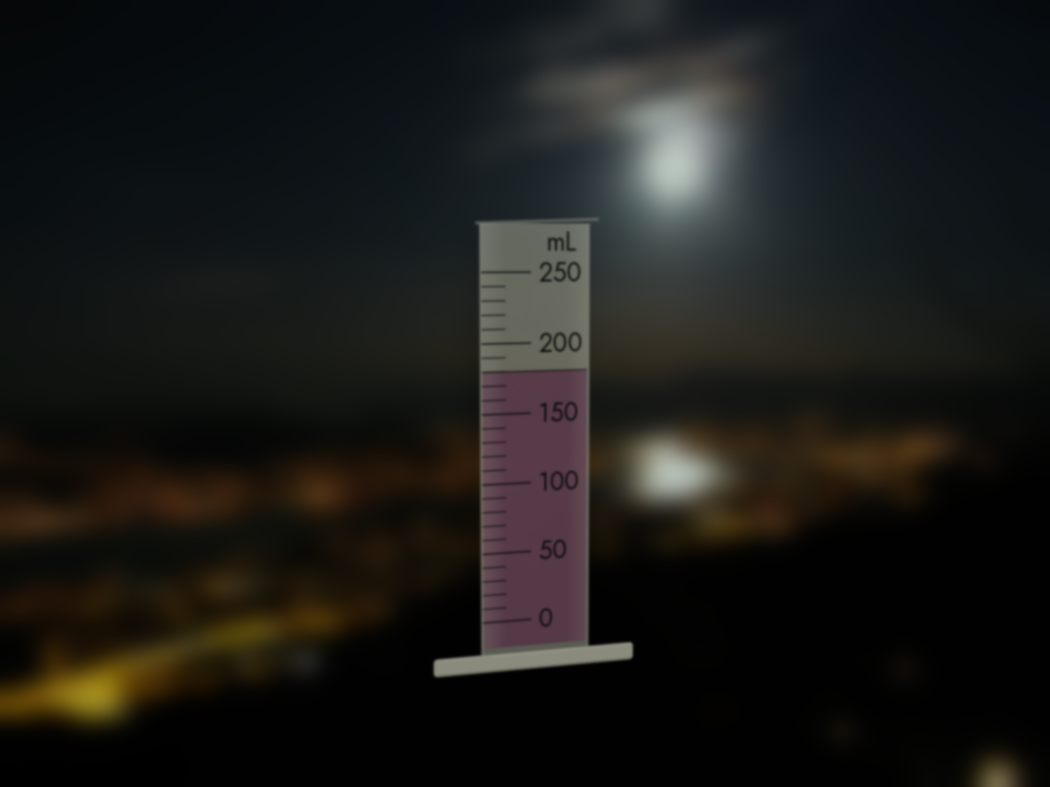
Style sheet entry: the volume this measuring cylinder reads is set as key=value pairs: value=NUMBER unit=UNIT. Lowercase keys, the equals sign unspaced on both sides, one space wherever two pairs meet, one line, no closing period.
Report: value=180 unit=mL
